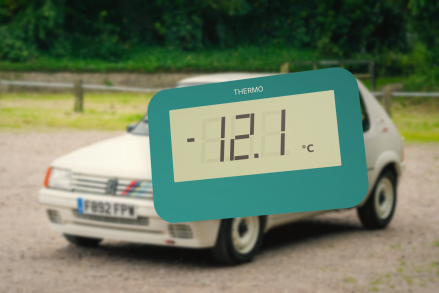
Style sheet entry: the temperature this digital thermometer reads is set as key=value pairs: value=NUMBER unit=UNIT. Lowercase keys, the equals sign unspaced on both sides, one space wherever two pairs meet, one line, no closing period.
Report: value=-12.1 unit=°C
